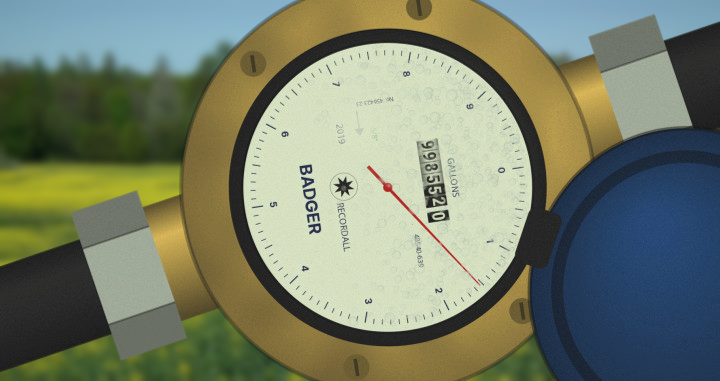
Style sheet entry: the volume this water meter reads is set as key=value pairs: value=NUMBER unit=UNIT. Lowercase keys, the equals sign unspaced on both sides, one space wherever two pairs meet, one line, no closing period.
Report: value=9985521.5 unit=gal
